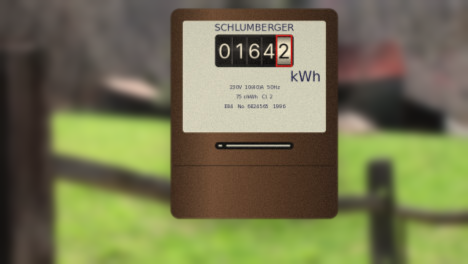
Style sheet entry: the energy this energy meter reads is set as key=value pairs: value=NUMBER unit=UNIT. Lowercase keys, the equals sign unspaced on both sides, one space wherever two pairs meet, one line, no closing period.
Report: value=164.2 unit=kWh
